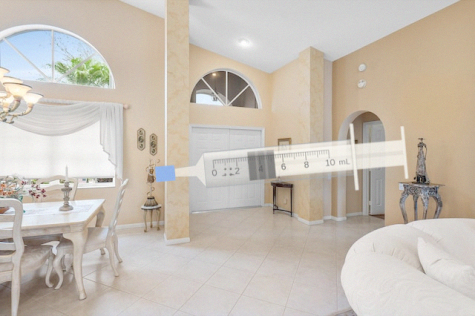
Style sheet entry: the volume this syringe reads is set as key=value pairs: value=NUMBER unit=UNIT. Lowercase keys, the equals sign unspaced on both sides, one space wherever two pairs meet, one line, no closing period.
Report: value=3 unit=mL
